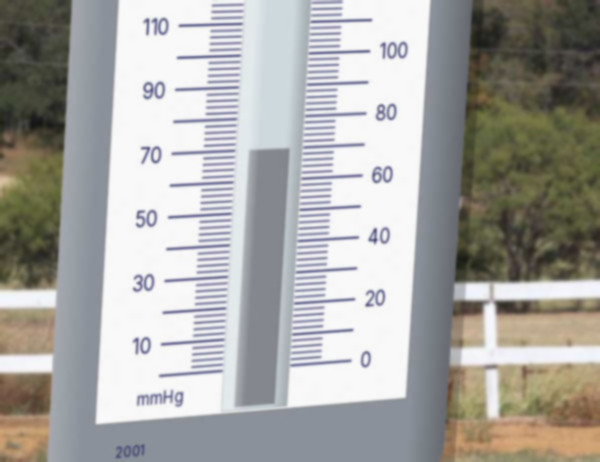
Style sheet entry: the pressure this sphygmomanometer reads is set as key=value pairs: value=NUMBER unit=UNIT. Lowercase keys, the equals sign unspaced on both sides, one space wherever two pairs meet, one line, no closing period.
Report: value=70 unit=mmHg
